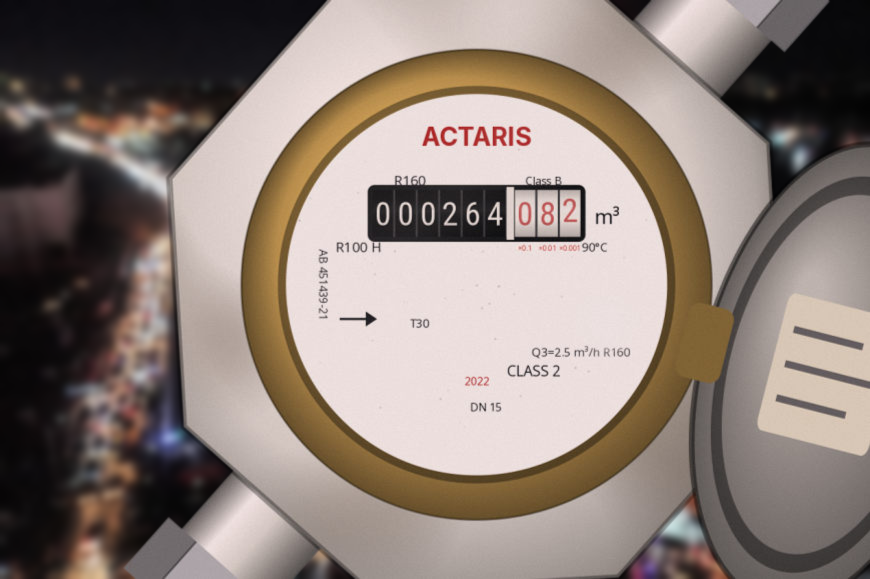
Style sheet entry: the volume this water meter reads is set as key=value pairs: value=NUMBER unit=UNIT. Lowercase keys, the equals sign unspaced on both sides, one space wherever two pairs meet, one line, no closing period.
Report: value=264.082 unit=m³
